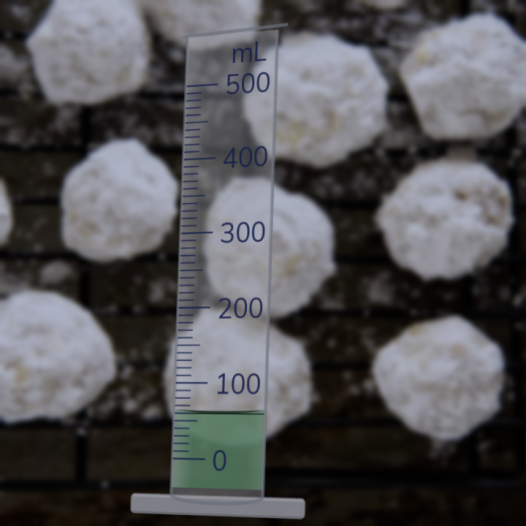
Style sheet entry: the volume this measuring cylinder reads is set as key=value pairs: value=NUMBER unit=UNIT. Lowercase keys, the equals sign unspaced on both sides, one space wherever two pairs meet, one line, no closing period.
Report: value=60 unit=mL
